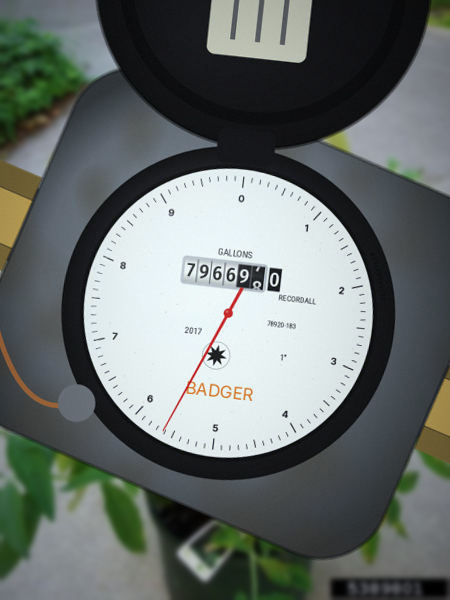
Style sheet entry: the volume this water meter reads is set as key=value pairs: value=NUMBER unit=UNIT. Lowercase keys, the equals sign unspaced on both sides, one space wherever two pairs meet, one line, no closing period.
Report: value=7966975.6 unit=gal
